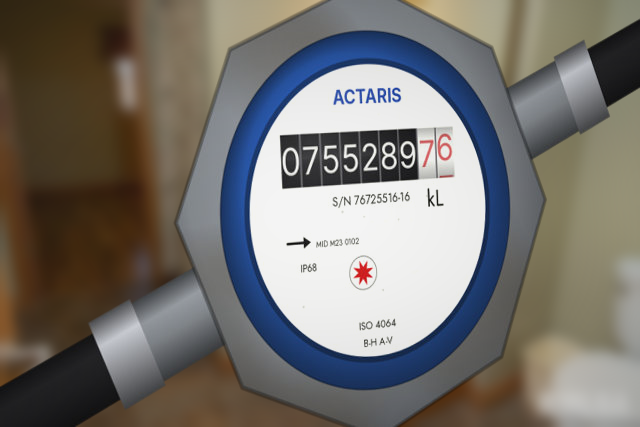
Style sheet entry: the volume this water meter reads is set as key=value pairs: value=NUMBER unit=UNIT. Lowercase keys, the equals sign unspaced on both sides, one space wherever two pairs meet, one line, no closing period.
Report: value=755289.76 unit=kL
